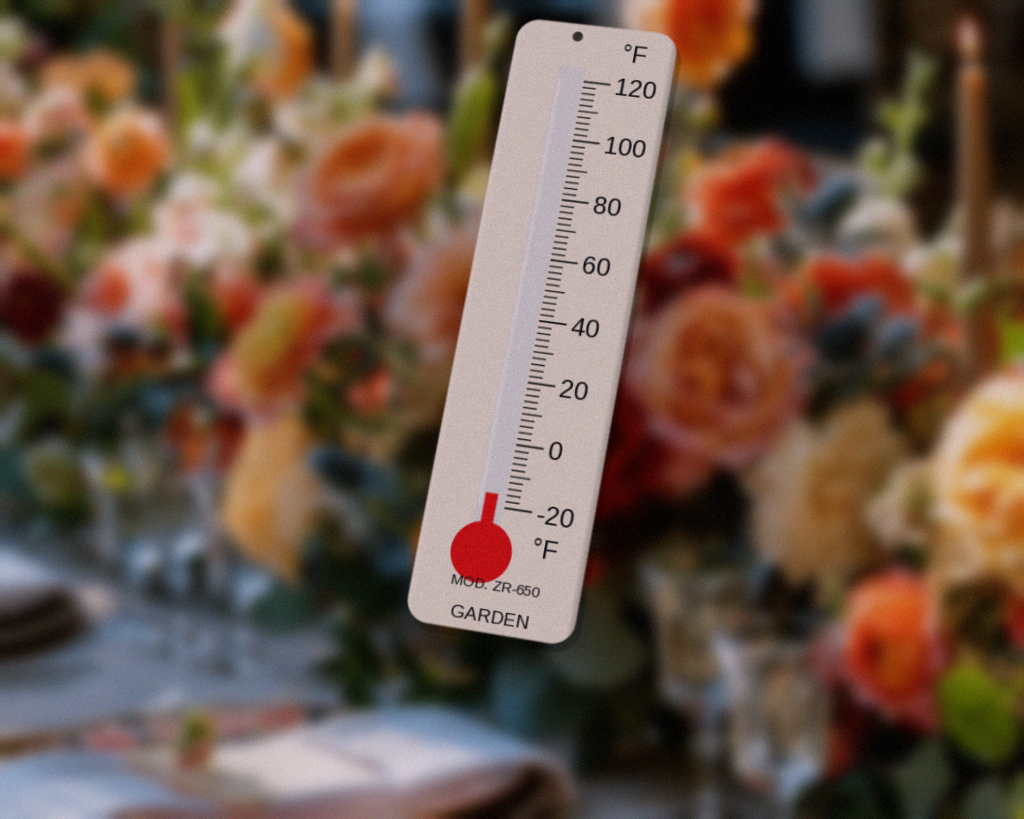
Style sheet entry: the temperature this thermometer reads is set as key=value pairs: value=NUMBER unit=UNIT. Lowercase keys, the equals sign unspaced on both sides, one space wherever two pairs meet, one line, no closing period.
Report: value=-16 unit=°F
